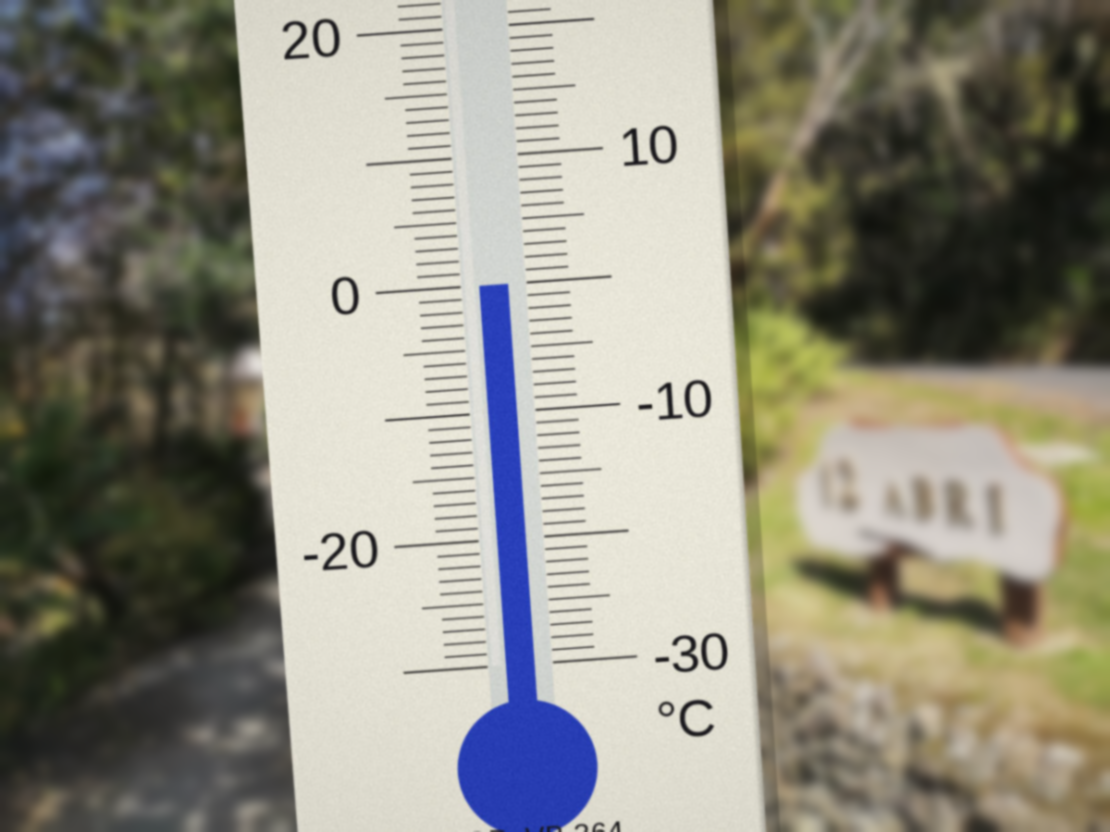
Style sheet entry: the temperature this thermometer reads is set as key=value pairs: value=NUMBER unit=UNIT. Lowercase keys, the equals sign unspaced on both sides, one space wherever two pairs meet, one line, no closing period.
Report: value=0 unit=°C
